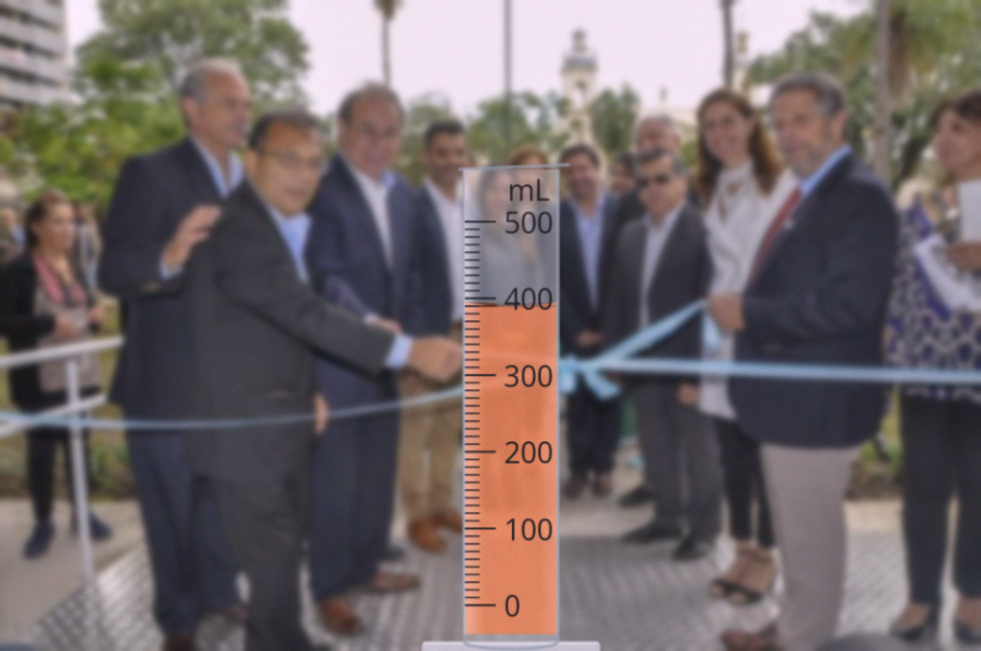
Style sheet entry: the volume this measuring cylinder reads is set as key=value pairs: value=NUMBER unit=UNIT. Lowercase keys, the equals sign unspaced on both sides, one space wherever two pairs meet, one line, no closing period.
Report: value=390 unit=mL
